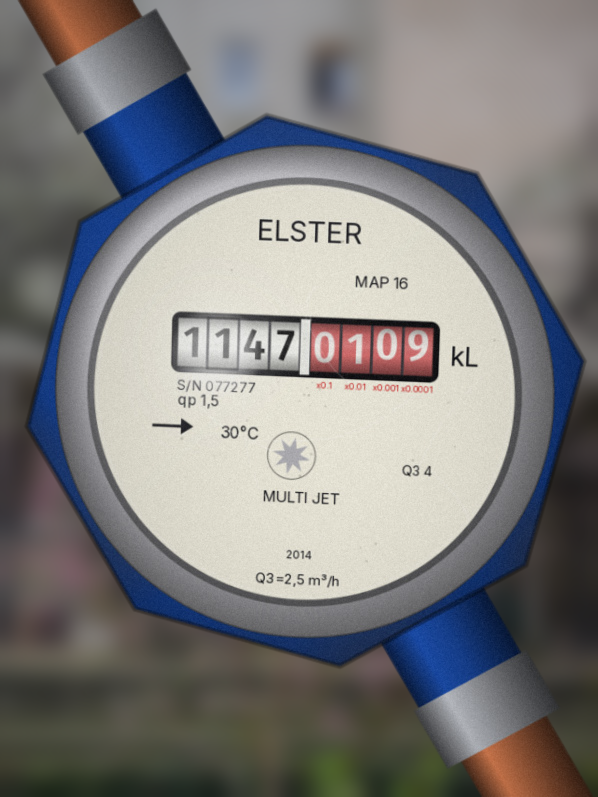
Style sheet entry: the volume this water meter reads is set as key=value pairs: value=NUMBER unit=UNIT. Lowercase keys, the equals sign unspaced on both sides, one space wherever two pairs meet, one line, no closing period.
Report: value=1147.0109 unit=kL
